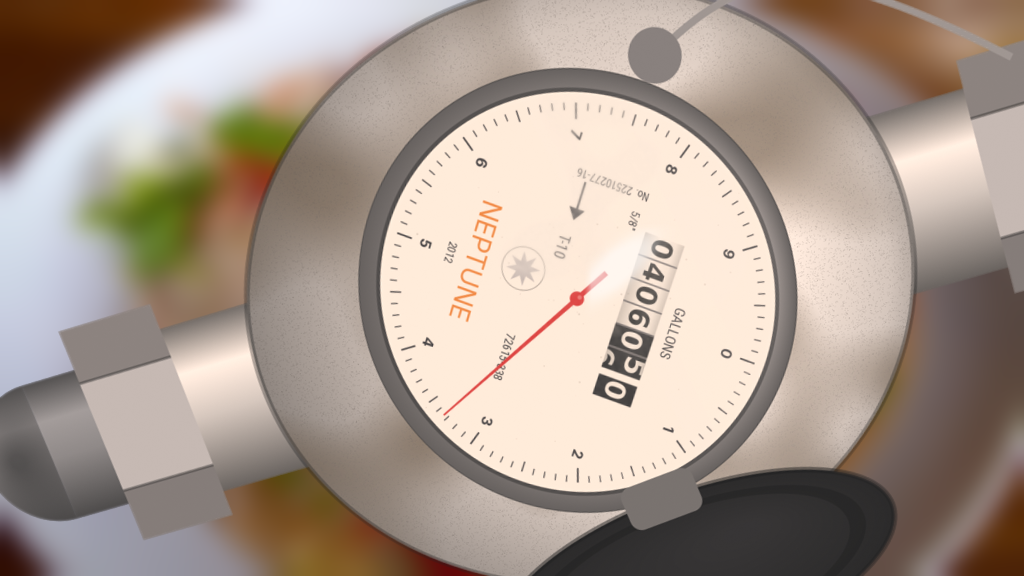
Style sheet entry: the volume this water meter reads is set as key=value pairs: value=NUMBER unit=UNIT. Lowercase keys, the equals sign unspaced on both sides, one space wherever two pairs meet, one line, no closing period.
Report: value=406053.3 unit=gal
